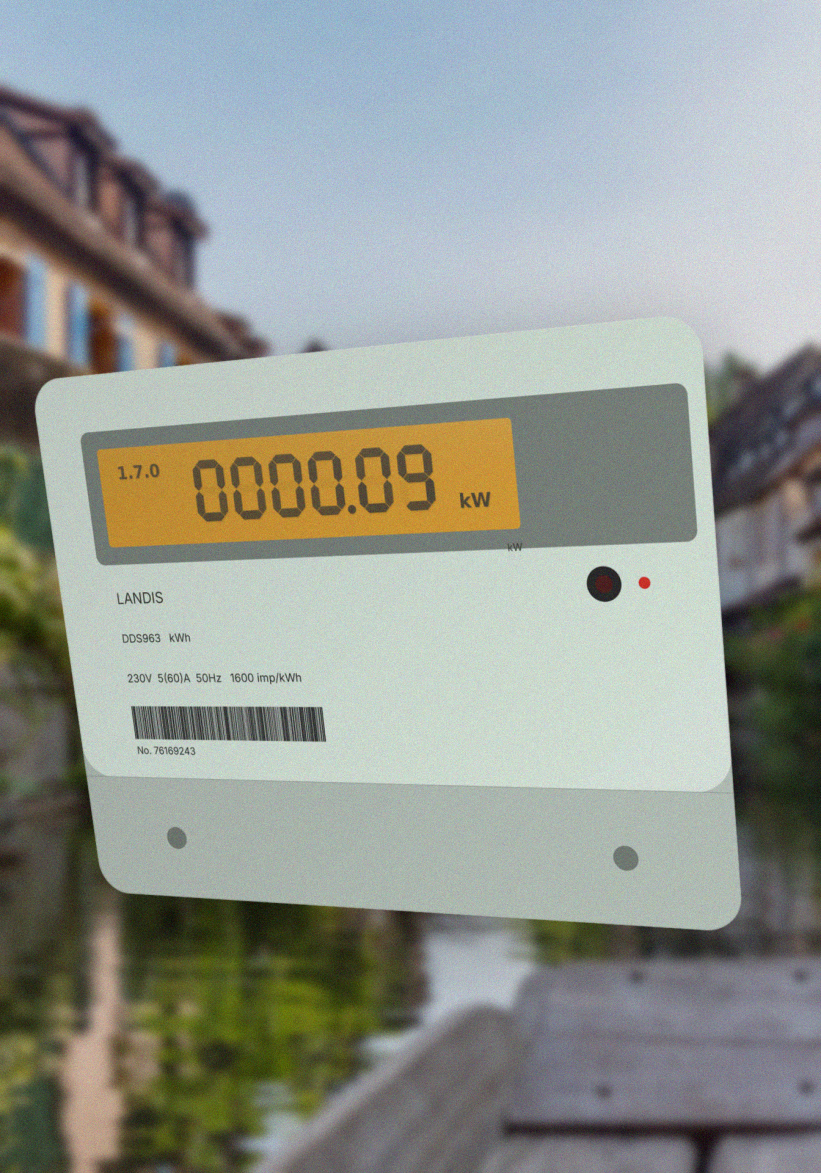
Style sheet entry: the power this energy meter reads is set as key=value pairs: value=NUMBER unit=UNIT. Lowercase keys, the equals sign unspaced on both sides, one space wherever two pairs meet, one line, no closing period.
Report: value=0.09 unit=kW
